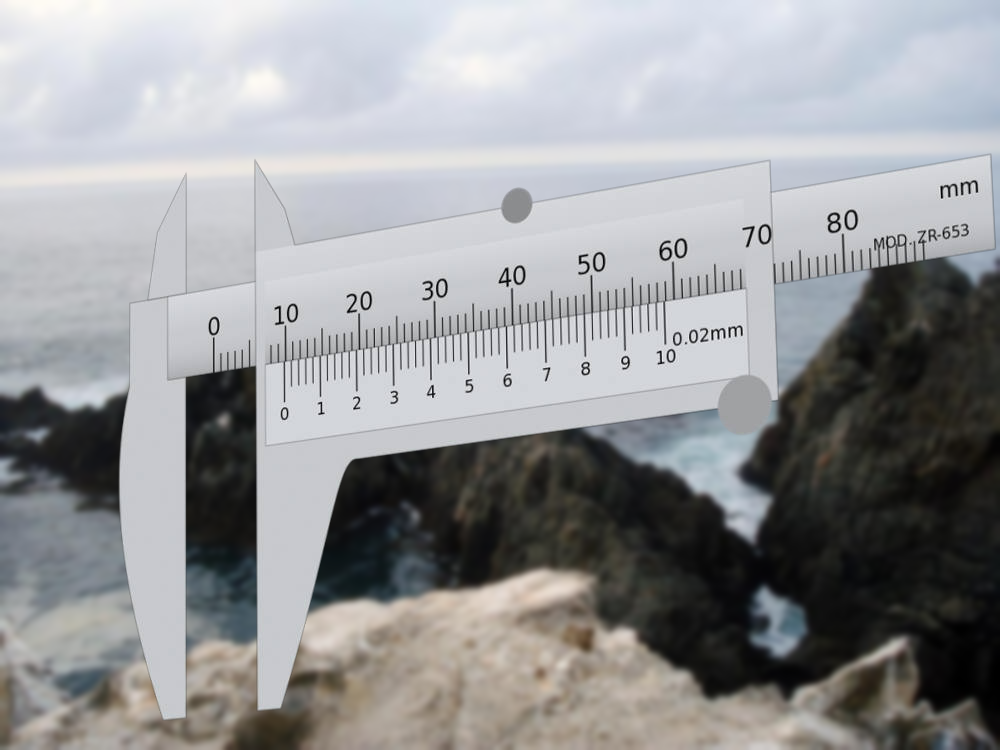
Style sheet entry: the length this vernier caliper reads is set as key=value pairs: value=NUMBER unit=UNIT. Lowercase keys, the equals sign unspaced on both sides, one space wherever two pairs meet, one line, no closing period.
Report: value=9.8 unit=mm
